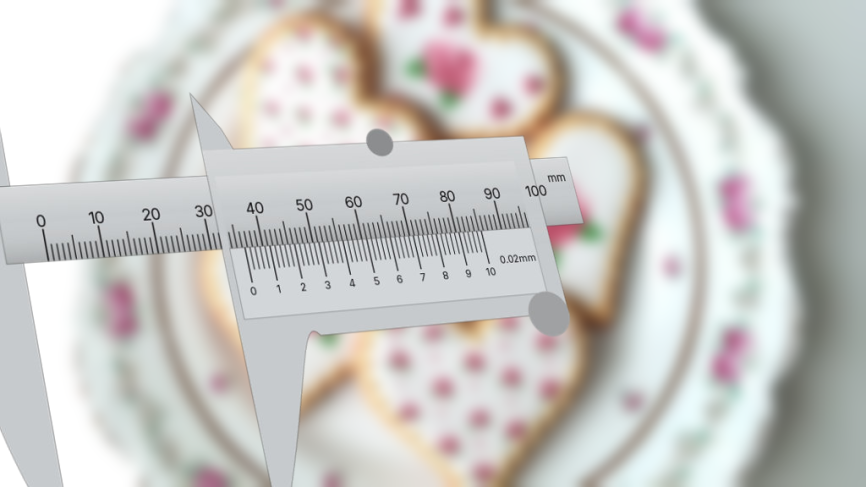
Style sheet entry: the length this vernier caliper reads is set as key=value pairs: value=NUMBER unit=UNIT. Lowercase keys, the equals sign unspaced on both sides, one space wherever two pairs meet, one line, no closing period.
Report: value=36.5 unit=mm
